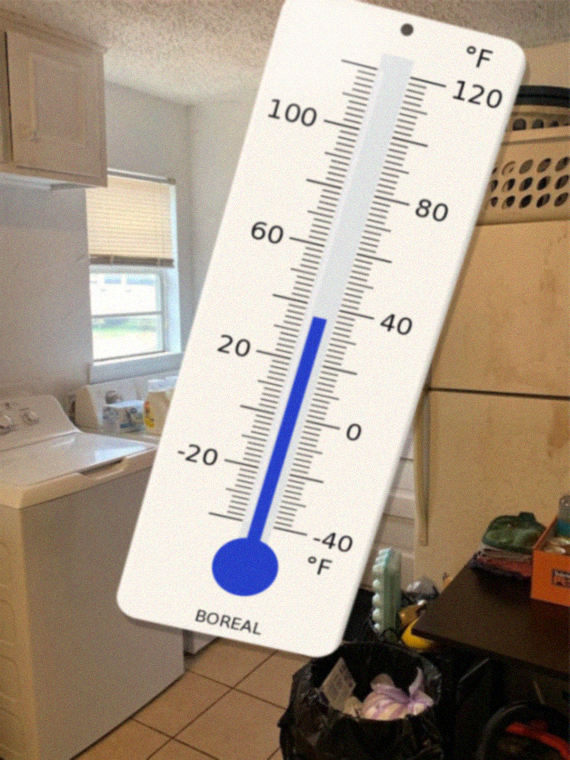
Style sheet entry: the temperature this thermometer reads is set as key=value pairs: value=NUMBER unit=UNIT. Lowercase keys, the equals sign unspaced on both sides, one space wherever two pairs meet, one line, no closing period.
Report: value=36 unit=°F
